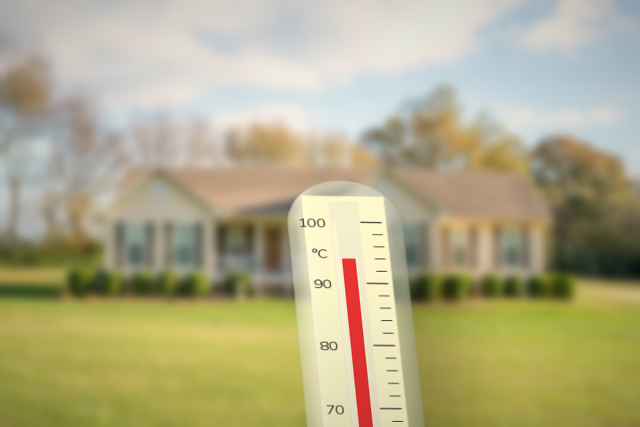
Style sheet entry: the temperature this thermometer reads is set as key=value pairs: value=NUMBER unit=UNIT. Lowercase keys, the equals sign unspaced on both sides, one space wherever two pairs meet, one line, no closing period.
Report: value=94 unit=°C
